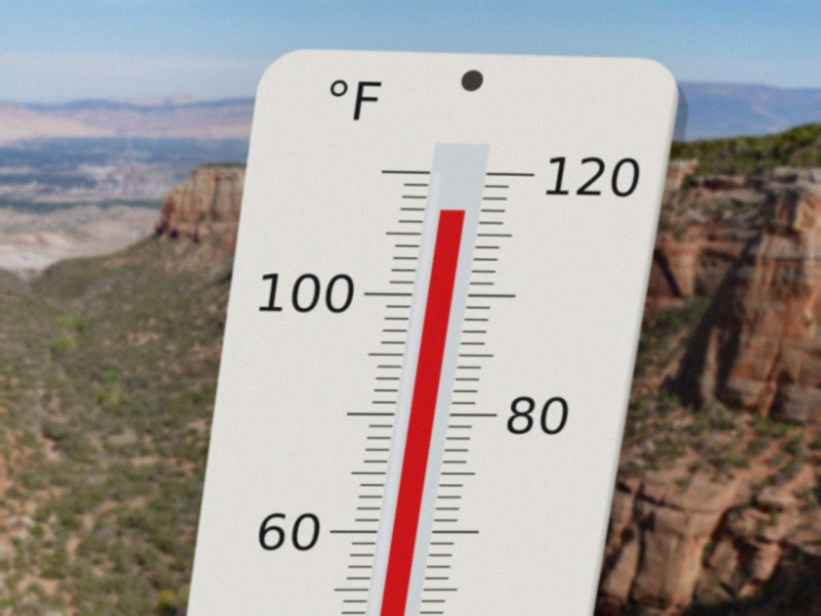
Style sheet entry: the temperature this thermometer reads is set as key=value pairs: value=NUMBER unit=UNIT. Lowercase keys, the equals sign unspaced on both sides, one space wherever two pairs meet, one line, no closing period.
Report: value=114 unit=°F
